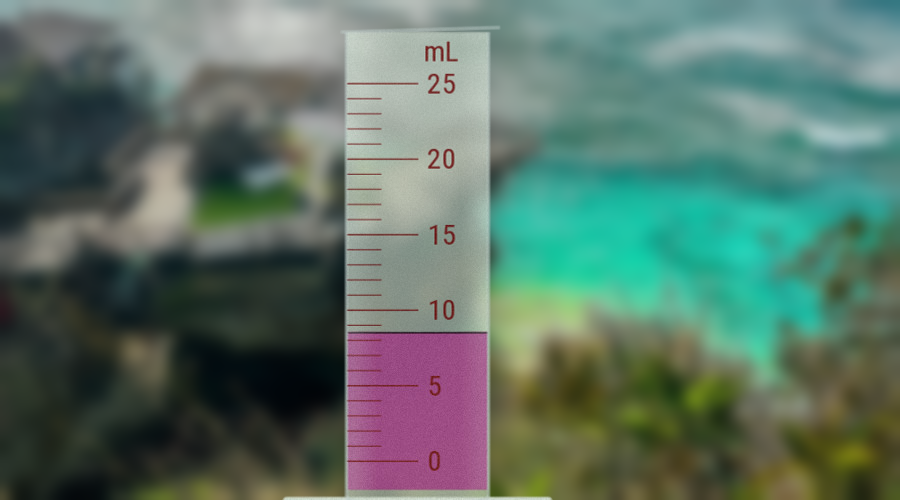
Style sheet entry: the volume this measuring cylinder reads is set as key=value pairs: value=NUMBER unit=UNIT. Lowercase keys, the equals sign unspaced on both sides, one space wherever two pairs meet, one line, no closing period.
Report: value=8.5 unit=mL
